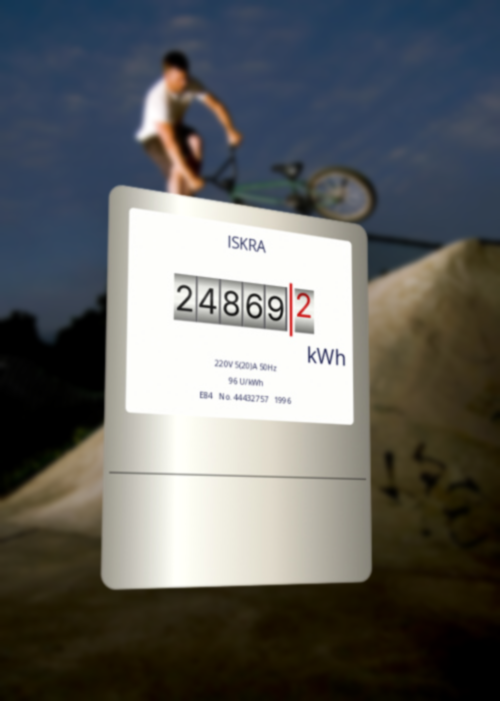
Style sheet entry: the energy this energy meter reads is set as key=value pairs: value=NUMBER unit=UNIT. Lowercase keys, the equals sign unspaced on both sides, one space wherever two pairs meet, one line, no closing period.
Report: value=24869.2 unit=kWh
